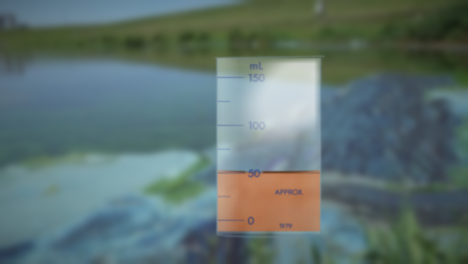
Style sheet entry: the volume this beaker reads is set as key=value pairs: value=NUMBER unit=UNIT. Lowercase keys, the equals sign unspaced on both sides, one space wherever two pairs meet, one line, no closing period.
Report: value=50 unit=mL
